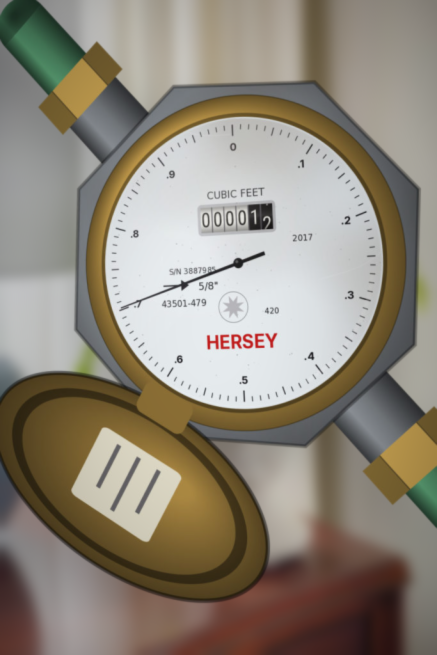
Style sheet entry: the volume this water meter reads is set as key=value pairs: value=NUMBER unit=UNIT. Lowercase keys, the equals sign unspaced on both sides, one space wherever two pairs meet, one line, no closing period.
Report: value=11.70 unit=ft³
